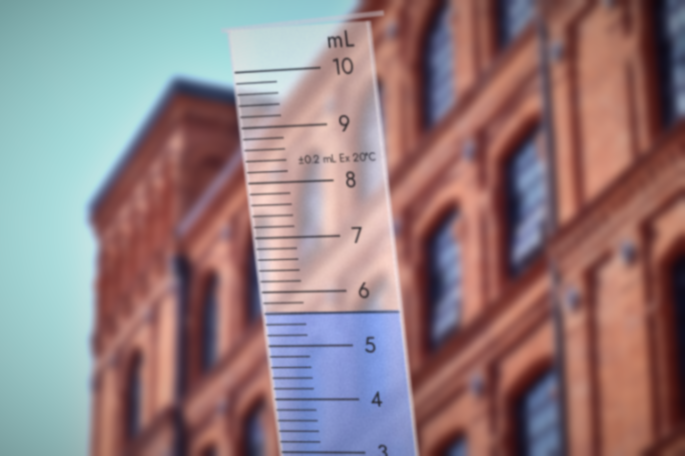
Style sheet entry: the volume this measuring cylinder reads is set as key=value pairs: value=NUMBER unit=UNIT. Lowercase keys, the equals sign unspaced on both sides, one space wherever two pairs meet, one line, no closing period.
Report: value=5.6 unit=mL
